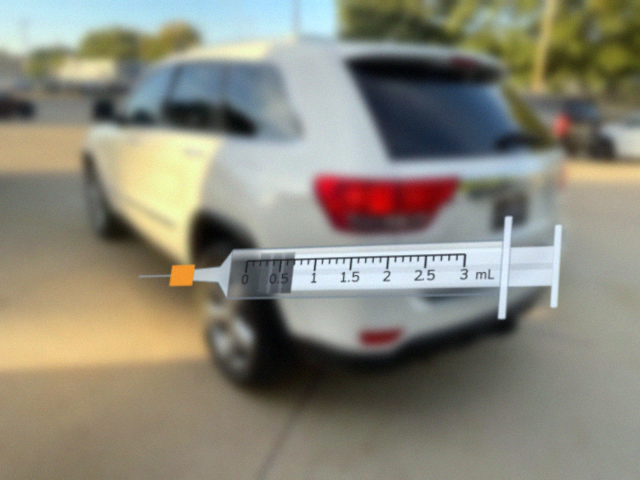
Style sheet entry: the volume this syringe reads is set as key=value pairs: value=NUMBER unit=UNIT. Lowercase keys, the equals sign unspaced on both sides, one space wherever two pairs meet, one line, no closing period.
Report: value=0.2 unit=mL
